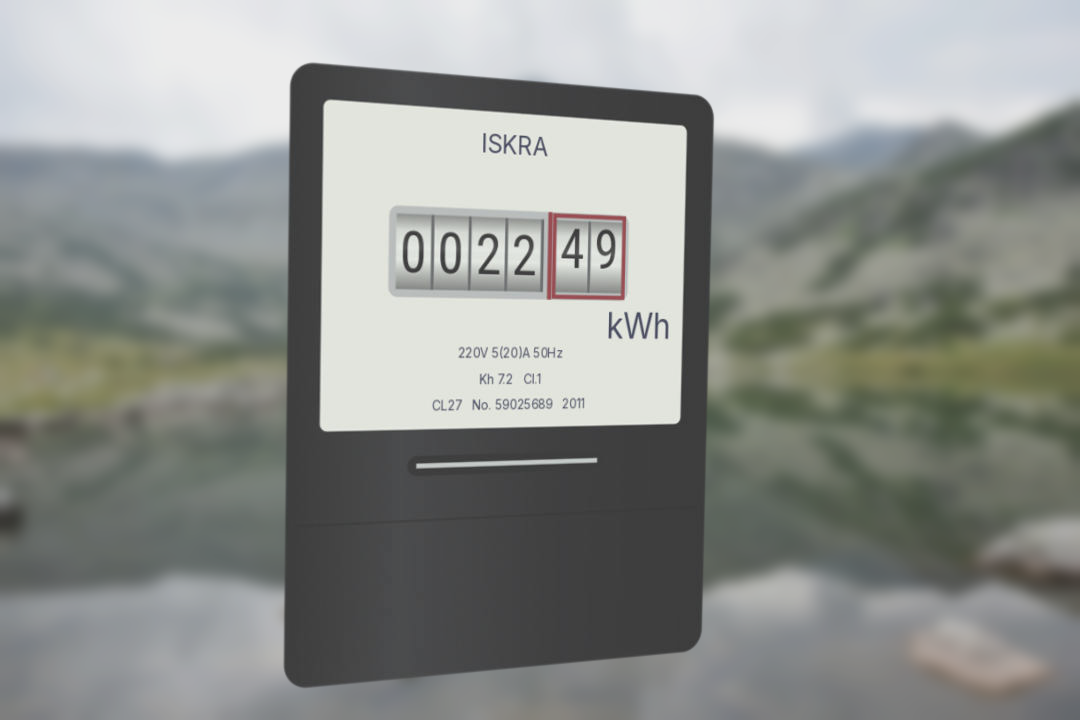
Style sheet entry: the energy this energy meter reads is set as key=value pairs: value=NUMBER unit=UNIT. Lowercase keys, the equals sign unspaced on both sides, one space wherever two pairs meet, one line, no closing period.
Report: value=22.49 unit=kWh
